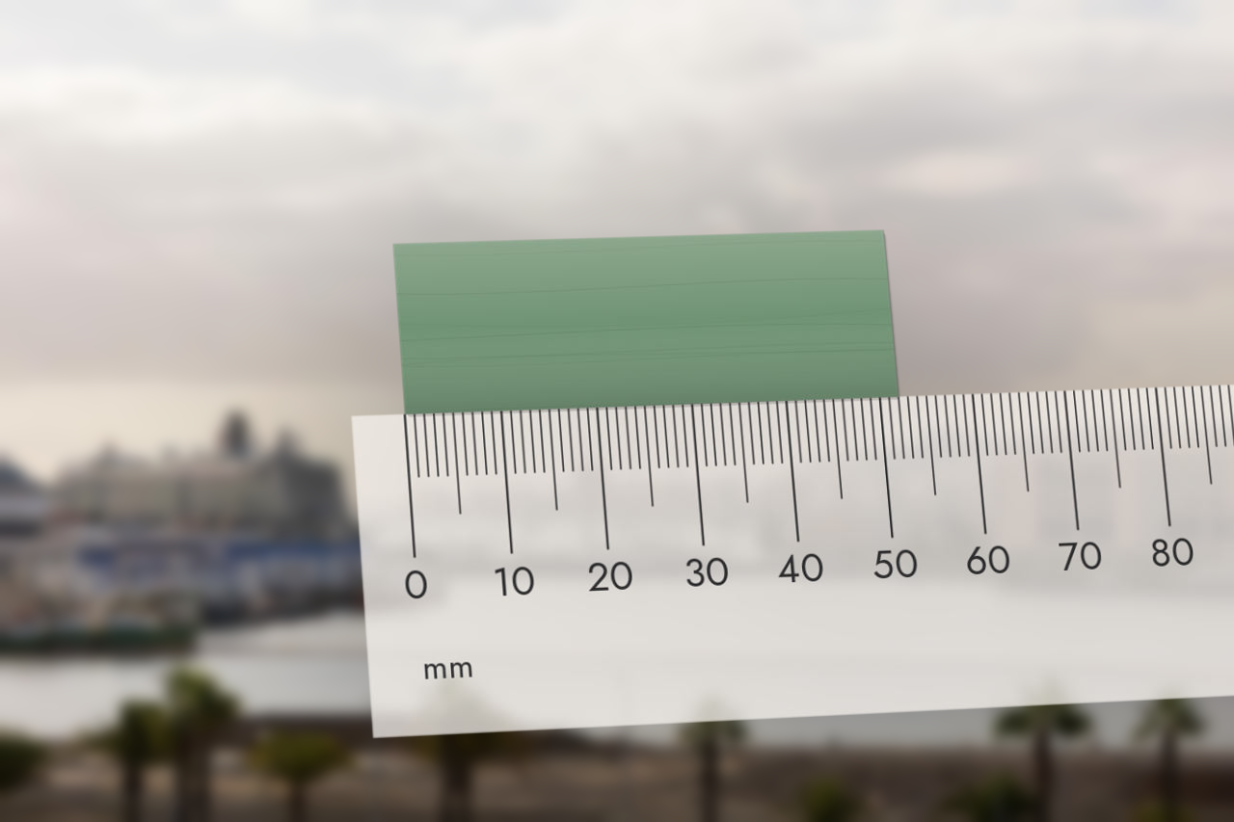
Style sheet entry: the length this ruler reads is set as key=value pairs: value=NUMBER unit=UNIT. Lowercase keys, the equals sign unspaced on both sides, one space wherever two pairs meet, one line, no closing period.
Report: value=52 unit=mm
